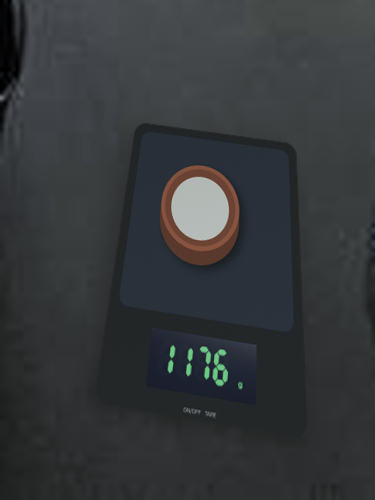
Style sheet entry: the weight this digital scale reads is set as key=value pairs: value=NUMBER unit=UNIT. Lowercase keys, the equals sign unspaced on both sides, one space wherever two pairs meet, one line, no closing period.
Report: value=1176 unit=g
